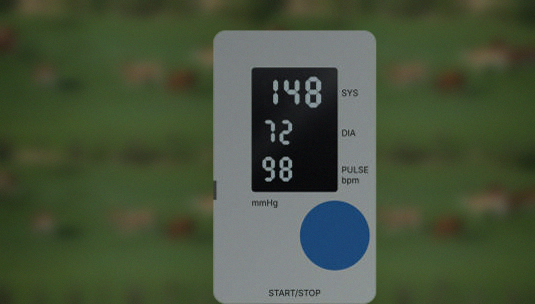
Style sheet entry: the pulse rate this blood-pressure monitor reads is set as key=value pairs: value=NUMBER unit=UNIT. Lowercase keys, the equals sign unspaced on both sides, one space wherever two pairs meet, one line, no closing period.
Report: value=98 unit=bpm
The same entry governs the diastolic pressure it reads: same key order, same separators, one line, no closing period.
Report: value=72 unit=mmHg
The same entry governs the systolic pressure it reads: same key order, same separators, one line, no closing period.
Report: value=148 unit=mmHg
